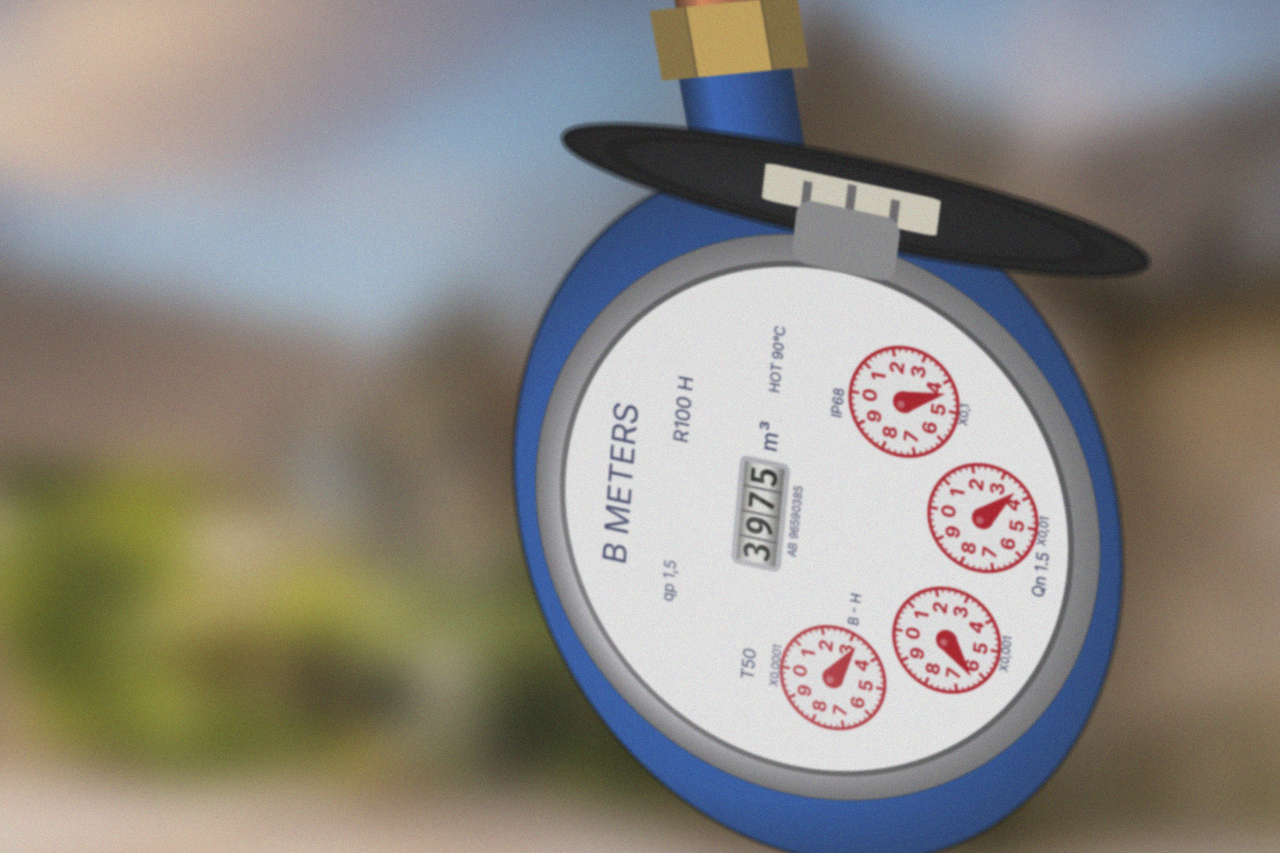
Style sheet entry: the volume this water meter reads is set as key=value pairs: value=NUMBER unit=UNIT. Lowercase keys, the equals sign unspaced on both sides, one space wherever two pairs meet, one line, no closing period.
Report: value=3975.4363 unit=m³
